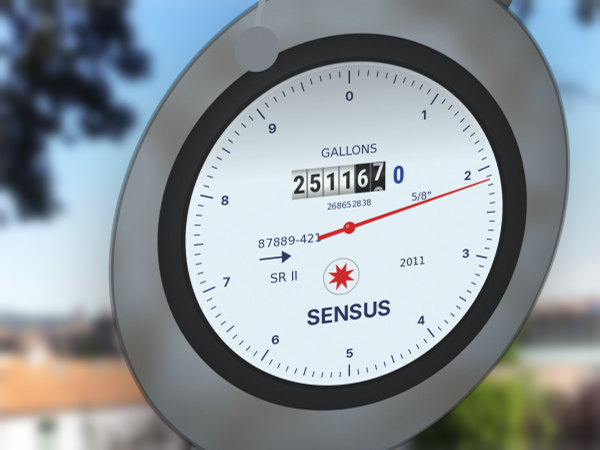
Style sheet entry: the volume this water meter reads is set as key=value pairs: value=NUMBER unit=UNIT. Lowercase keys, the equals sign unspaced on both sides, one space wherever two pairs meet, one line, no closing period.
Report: value=2511672.1 unit=gal
